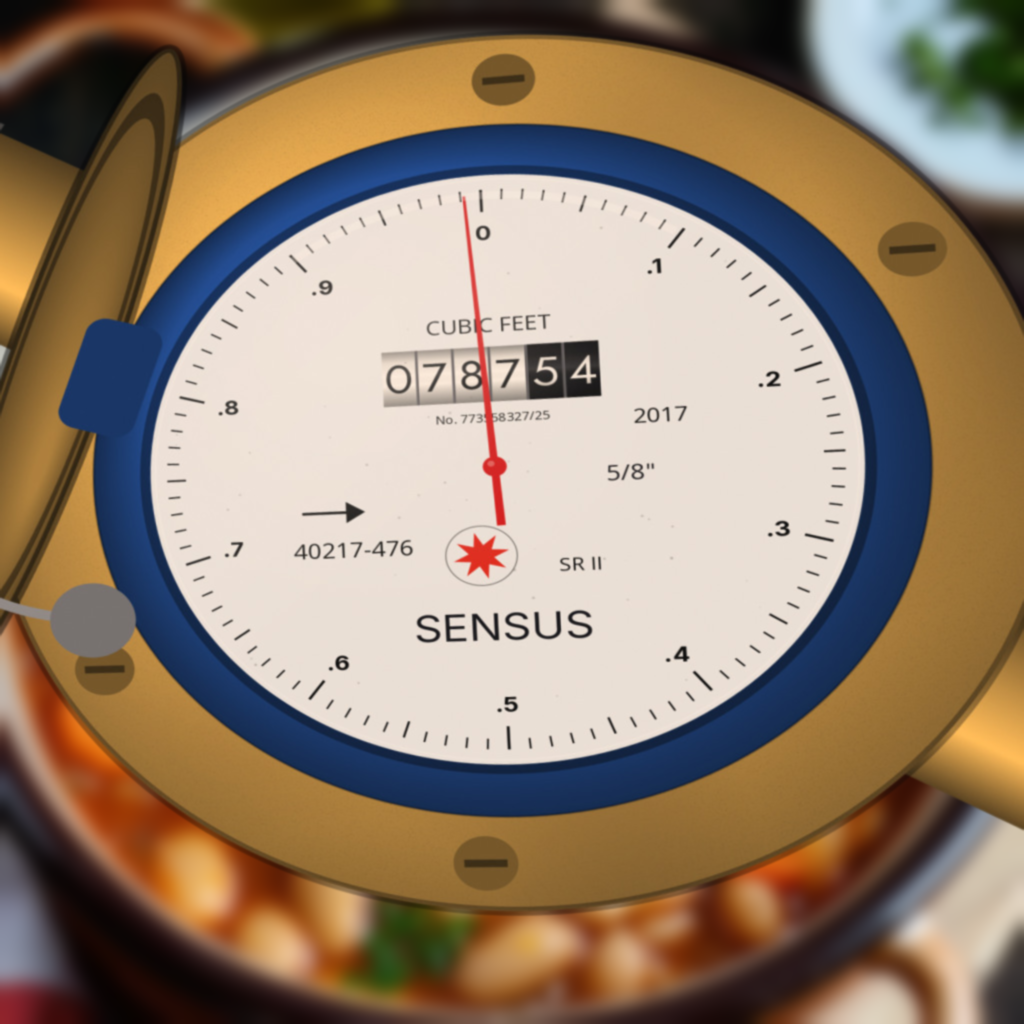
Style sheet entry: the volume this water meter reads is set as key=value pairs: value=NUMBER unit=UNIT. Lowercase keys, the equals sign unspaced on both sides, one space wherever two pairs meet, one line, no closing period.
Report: value=78753.99 unit=ft³
